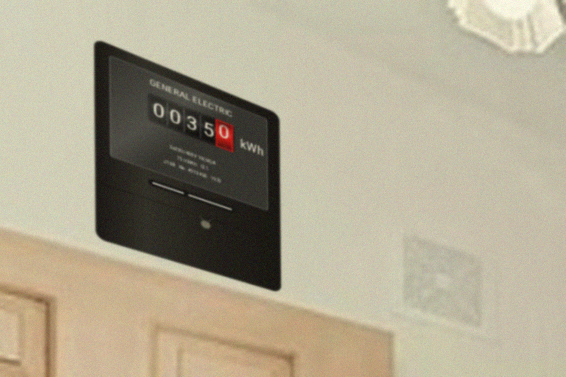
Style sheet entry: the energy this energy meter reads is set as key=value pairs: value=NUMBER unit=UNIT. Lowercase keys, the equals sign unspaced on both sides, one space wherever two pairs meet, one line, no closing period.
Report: value=35.0 unit=kWh
